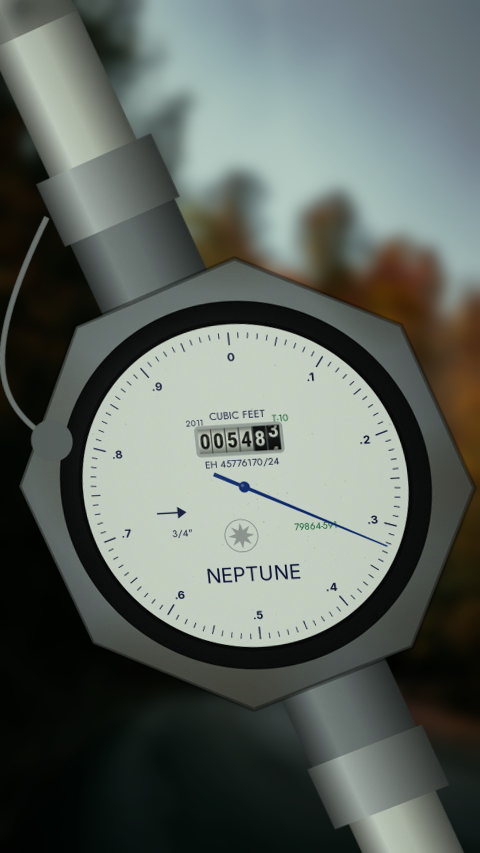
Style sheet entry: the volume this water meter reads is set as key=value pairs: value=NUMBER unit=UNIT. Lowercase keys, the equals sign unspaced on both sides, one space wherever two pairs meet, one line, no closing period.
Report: value=5483.32 unit=ft³
